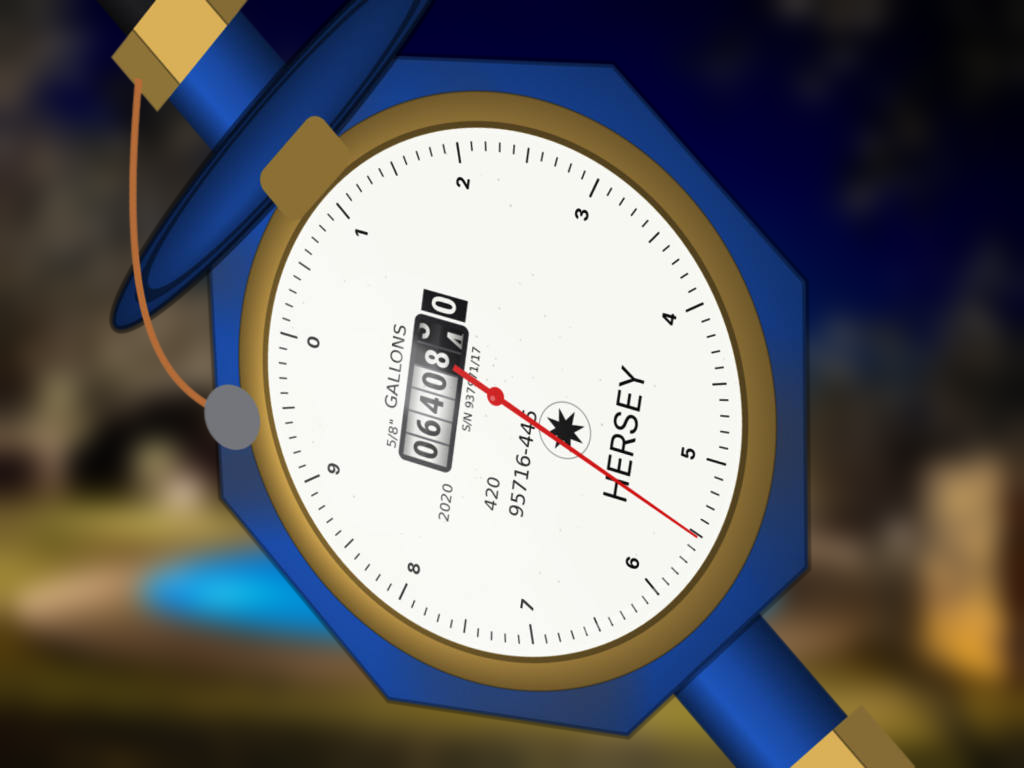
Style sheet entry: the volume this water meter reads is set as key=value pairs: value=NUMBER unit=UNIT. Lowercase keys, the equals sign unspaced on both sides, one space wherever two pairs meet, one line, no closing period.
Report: value=640835.5 unit=gal
